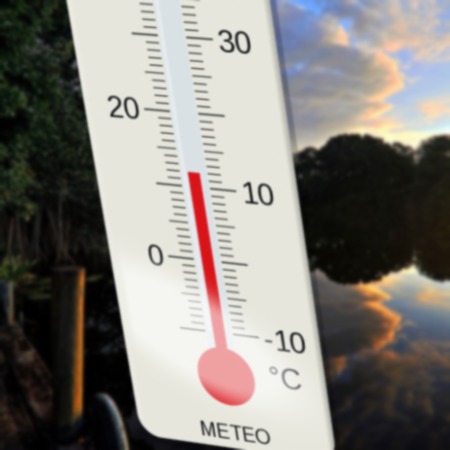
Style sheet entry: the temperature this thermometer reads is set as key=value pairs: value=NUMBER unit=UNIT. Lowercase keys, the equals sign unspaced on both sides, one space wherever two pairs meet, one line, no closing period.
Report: value=12 unit=°C
